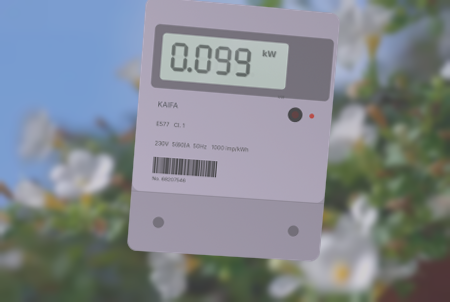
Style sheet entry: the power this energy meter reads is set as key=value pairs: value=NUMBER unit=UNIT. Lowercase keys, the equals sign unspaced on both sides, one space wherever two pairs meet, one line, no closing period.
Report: value=0.099 unit=kW
